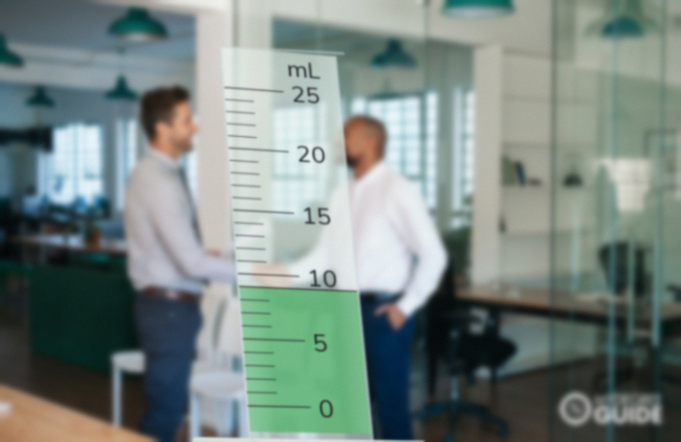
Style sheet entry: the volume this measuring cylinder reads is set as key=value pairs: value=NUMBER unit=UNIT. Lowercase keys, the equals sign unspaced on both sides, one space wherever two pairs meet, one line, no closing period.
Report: value=9 unit=mL
